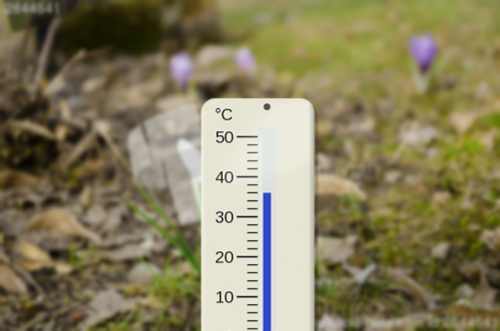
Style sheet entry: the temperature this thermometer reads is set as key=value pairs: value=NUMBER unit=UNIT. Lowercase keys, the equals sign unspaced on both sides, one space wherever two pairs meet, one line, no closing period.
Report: value=36 unit=°C
